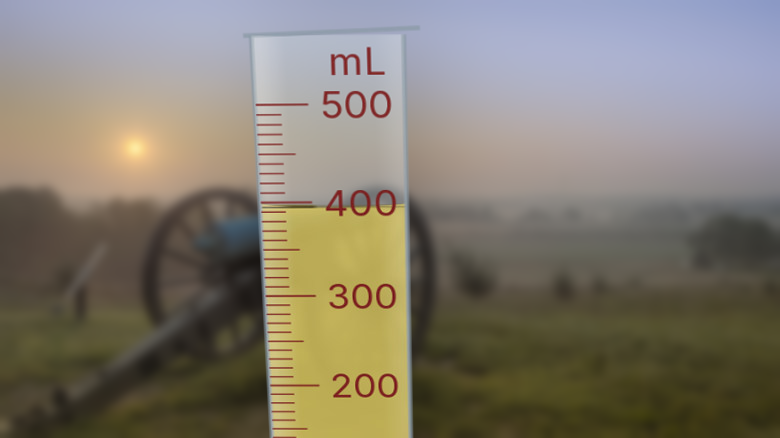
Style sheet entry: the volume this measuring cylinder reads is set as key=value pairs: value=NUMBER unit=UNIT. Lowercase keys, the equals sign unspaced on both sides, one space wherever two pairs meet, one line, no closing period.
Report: value=395 unit=mL
